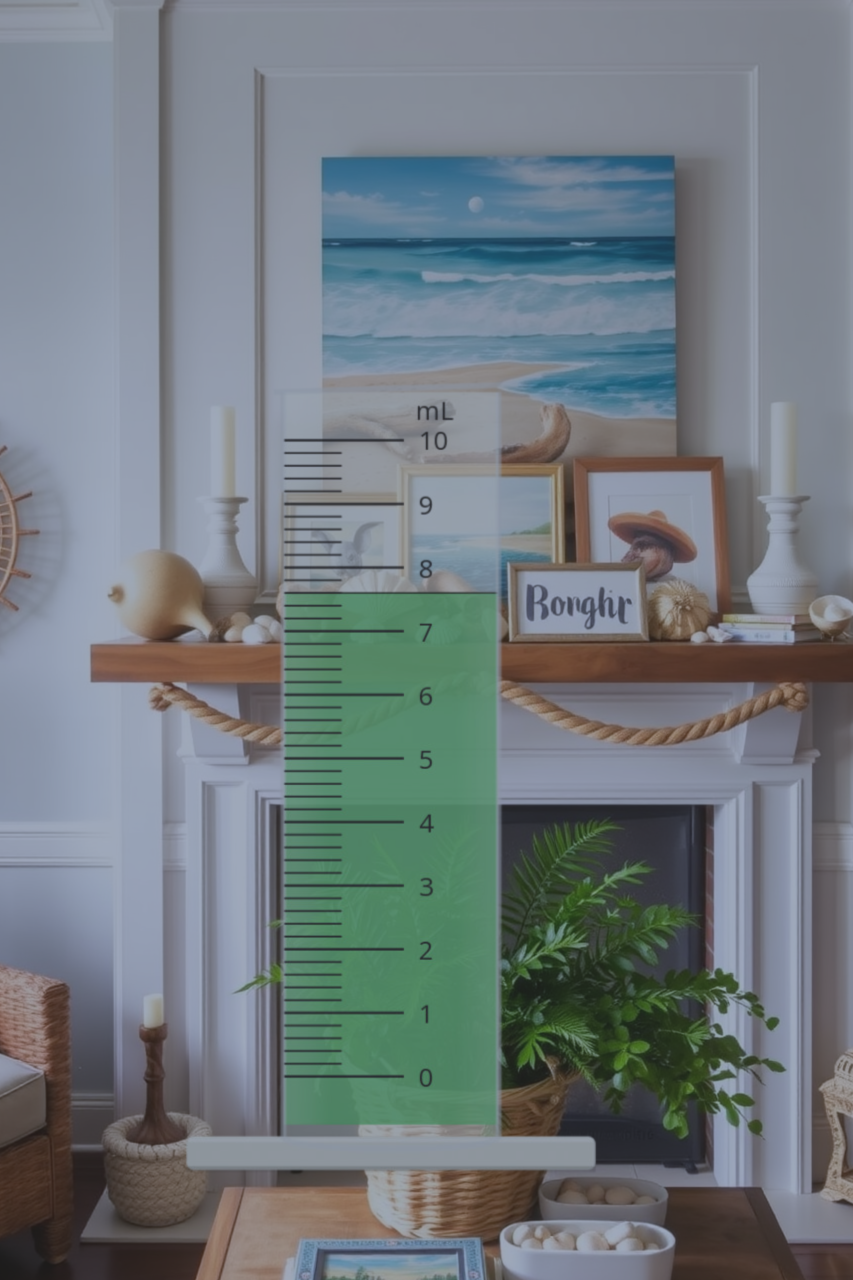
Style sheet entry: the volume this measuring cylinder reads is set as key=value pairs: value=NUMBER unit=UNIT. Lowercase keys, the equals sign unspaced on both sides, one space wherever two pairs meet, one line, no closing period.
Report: value=7.6 unit=mL
